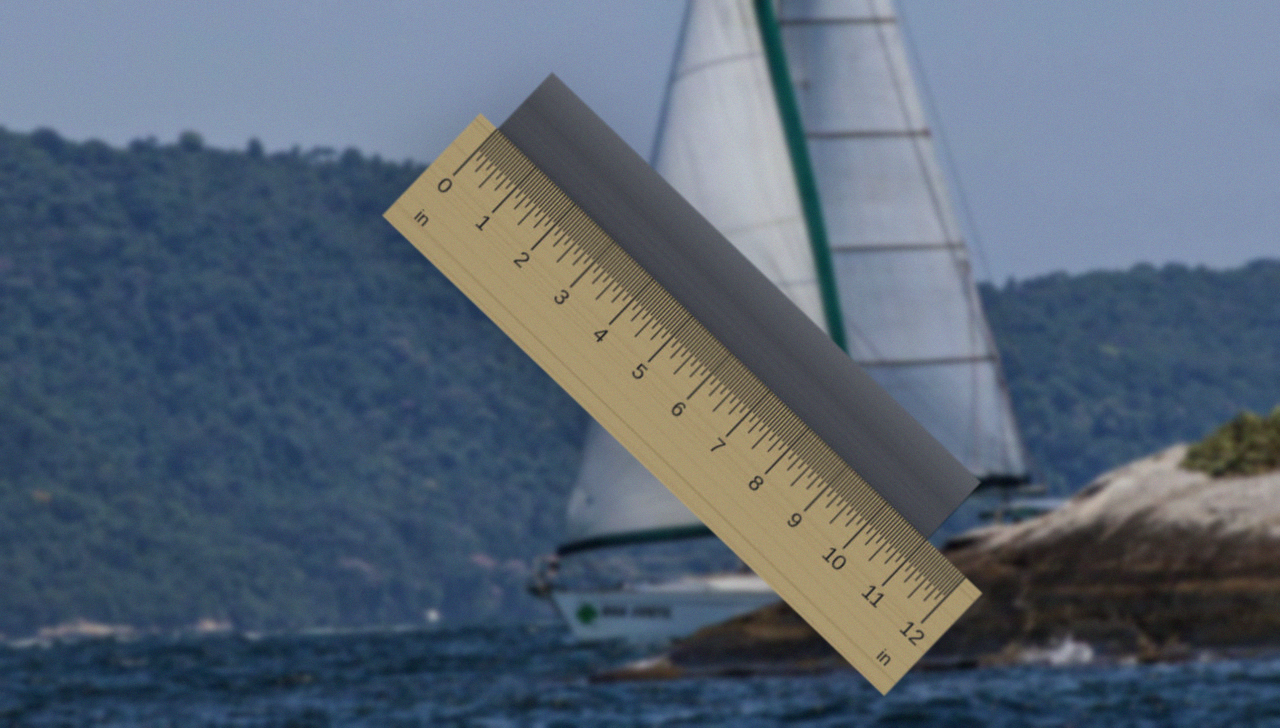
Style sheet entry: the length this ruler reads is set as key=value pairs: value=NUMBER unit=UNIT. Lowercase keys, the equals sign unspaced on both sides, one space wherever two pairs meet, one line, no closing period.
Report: value=11 unit=in
